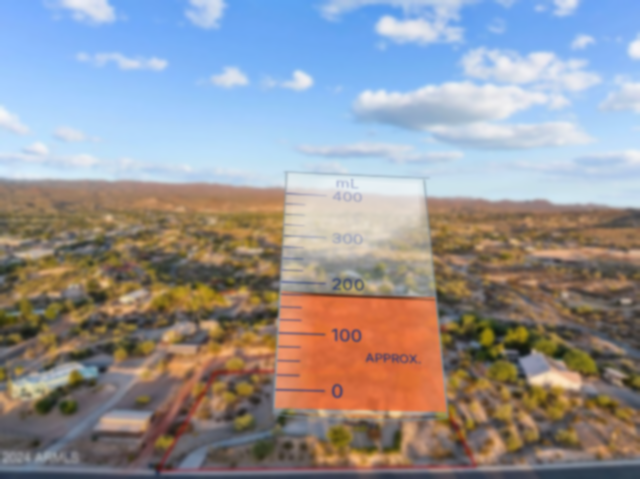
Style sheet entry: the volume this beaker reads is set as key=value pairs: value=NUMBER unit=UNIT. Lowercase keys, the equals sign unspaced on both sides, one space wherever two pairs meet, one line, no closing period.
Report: value=175 unit=mL
